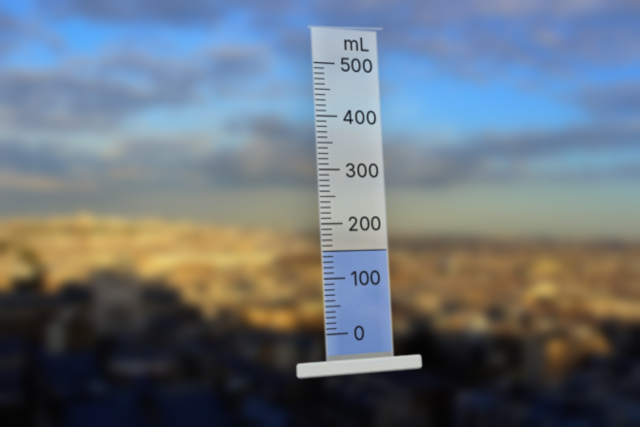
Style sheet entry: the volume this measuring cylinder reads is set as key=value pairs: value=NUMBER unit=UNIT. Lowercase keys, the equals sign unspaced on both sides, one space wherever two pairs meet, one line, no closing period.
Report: value=150 unit=mL
